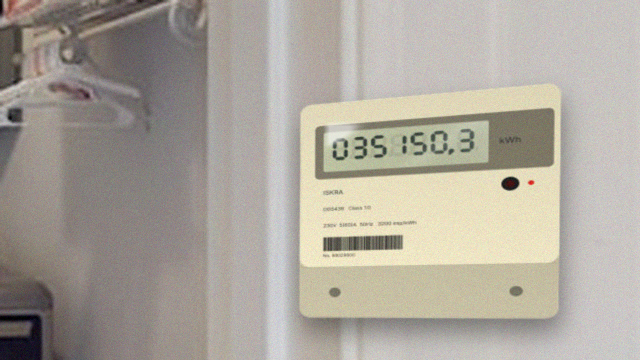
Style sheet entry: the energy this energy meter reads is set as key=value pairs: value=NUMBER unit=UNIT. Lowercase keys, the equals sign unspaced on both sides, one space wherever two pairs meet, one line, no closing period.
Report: value=35150.3 unit=kWh
